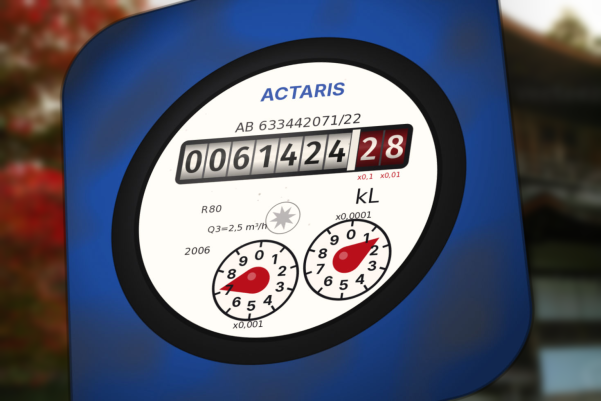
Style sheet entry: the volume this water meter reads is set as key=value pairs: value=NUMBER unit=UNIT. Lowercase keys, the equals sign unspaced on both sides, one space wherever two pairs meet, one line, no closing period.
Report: value=61424.2871 unit=kL
